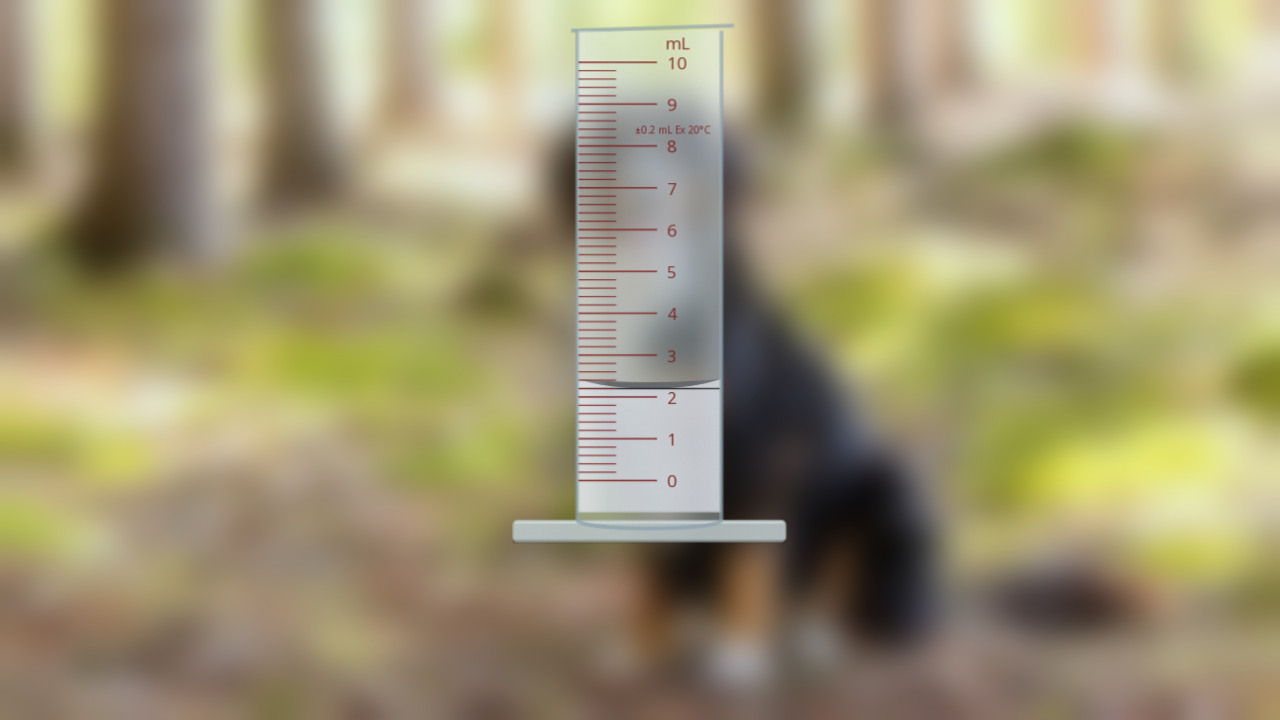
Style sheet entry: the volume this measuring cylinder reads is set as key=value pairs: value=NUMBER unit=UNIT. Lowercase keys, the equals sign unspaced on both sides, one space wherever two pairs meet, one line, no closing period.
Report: value=2.2 unit=mL
